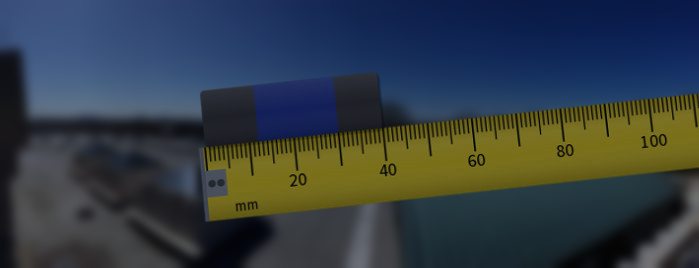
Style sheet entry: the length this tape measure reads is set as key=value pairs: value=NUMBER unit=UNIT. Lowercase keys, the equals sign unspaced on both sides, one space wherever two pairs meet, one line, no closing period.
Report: value=40 unit=mm
